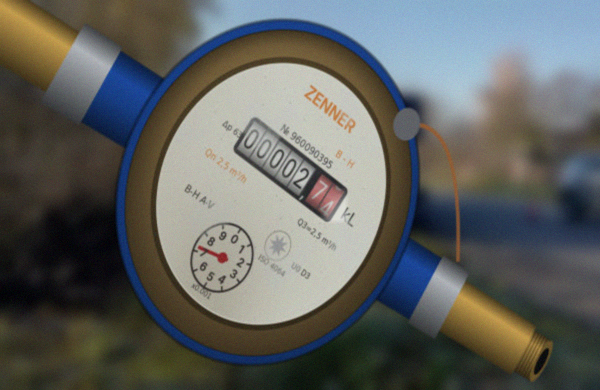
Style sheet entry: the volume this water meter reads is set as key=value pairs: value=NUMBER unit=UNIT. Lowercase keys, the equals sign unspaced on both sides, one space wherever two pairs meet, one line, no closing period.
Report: value=2.737 unit=kL
